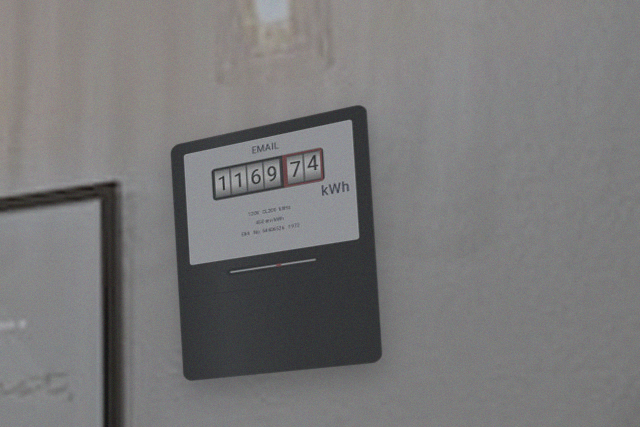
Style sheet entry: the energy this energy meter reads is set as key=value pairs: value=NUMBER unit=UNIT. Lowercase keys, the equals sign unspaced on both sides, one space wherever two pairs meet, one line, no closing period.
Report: value=1169.74 unit=kWh
